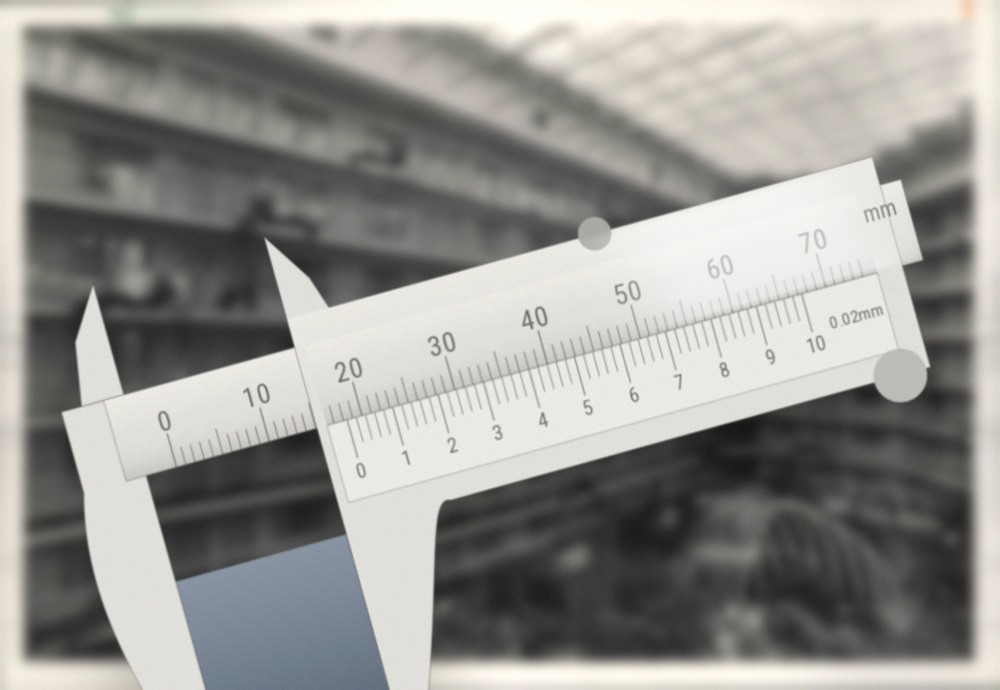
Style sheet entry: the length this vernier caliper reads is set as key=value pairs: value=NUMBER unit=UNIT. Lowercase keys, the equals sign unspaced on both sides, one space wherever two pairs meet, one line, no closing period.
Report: value=18.4 unit=mm
